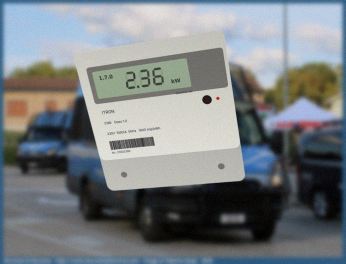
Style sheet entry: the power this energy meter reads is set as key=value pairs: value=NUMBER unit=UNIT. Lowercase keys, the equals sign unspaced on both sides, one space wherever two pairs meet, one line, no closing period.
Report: value=2.36 unit=kW
